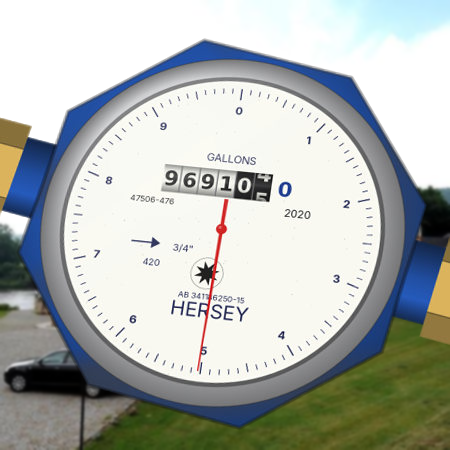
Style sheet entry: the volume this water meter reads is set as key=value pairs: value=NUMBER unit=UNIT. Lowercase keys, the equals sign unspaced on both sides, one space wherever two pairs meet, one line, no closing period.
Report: value=9691045.0 unit=gal
